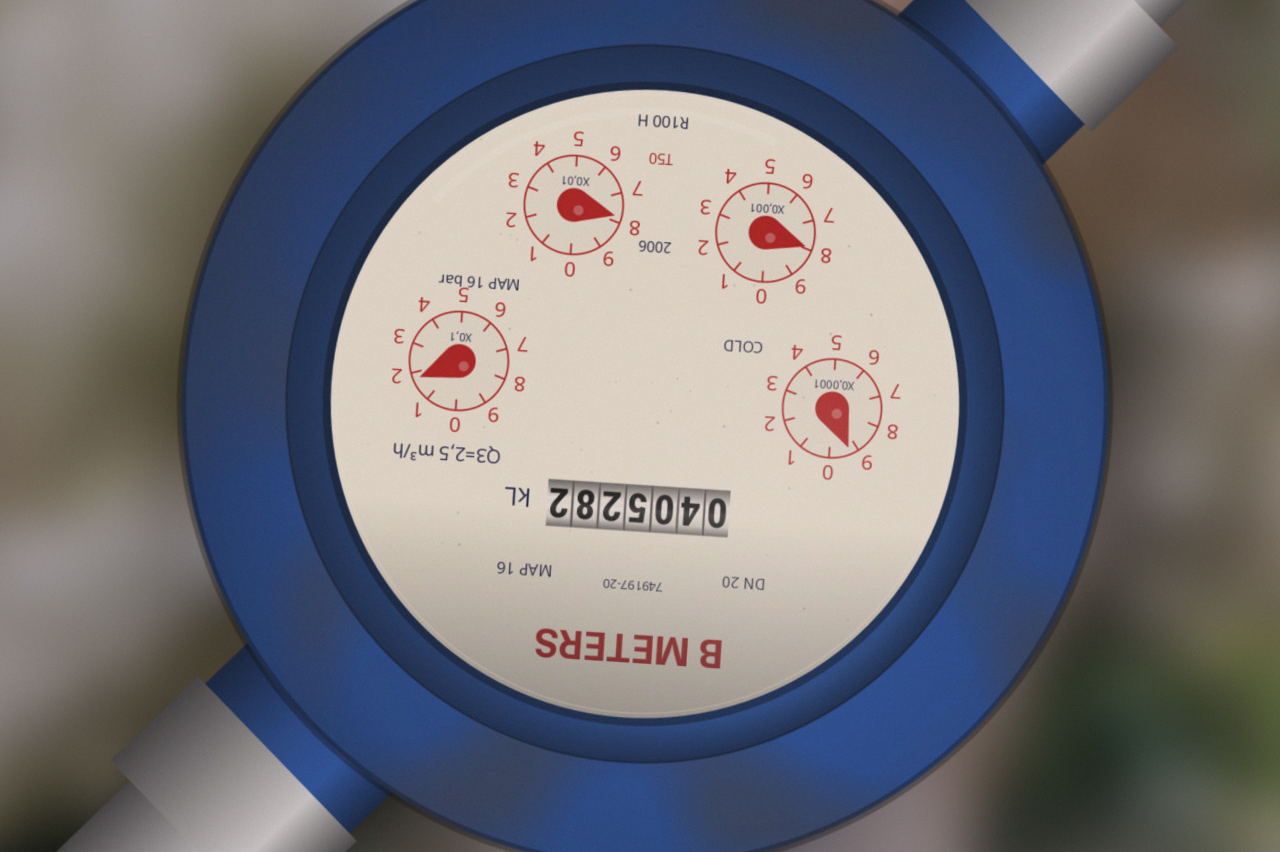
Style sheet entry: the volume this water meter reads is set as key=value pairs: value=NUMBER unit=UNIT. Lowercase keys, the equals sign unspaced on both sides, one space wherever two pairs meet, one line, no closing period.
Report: value=405282.1779 unit=kL
